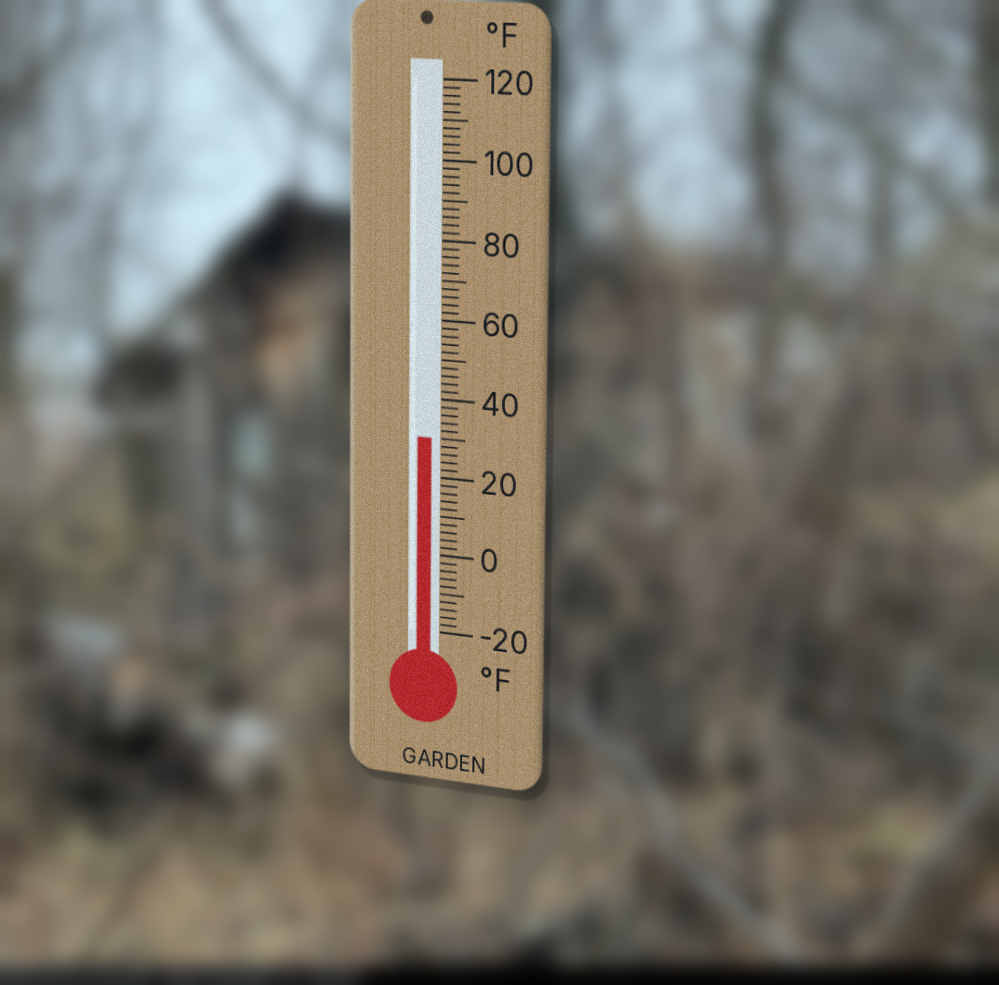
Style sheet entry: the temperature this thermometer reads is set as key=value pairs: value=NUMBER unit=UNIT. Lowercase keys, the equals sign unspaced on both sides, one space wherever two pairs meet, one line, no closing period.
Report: value=30 unit=°F
